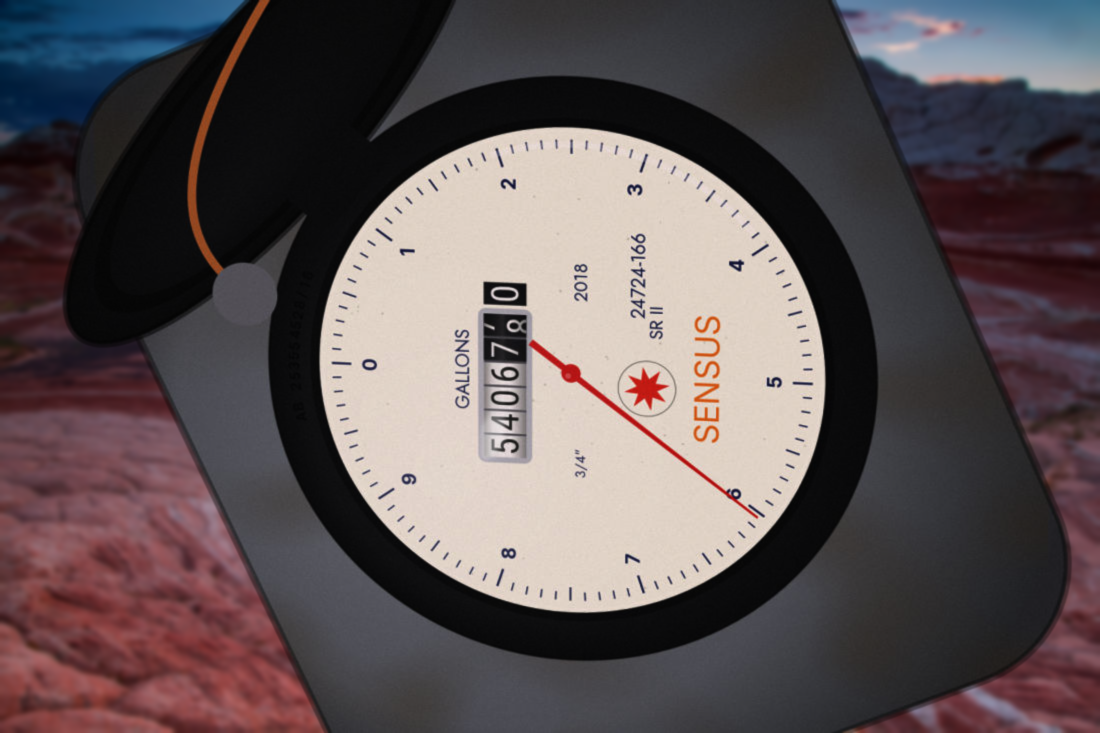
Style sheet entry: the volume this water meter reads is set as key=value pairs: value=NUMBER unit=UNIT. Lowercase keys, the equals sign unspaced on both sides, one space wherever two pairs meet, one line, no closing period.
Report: value=5406776.0 unit=gal
